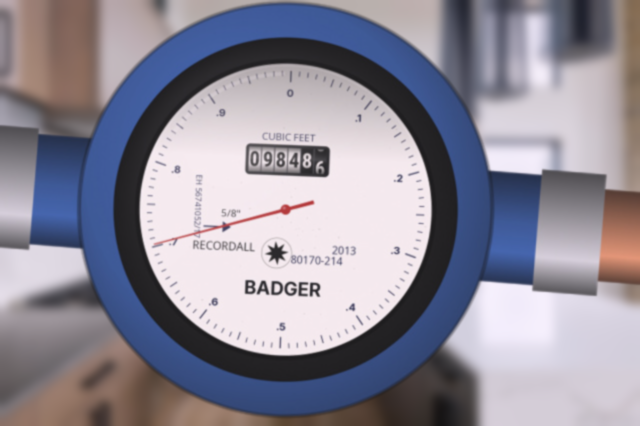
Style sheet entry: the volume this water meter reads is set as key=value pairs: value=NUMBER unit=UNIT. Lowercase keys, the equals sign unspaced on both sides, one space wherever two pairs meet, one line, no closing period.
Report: value=98485.70 unit=ft³
